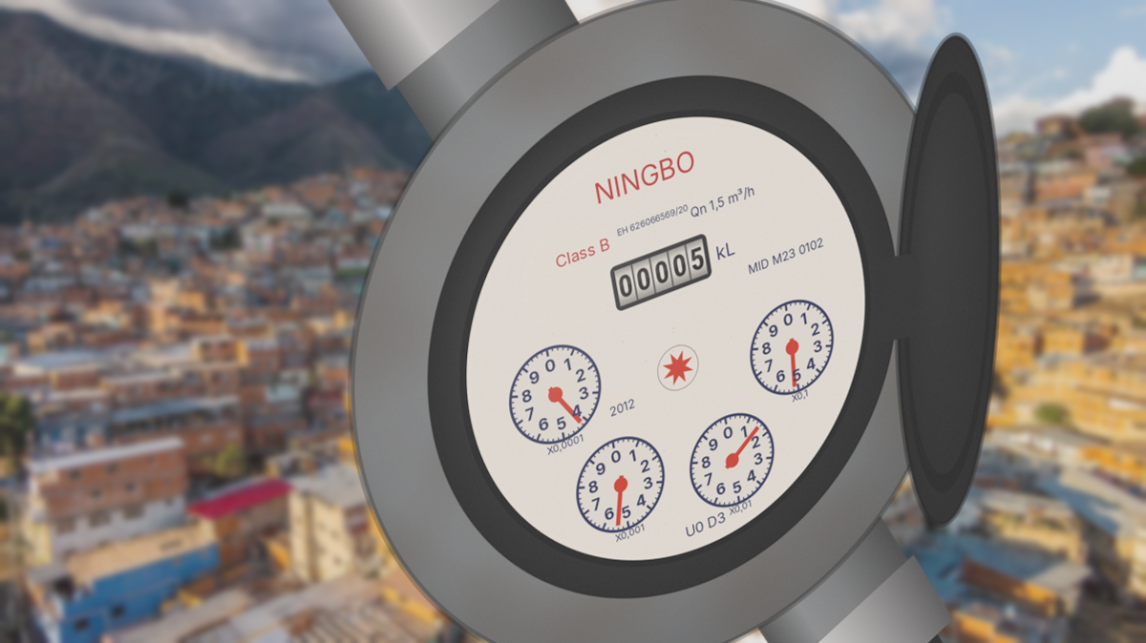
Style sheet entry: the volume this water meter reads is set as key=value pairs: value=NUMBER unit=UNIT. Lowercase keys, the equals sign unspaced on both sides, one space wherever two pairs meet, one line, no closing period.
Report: value=5.5154 unit=kL
